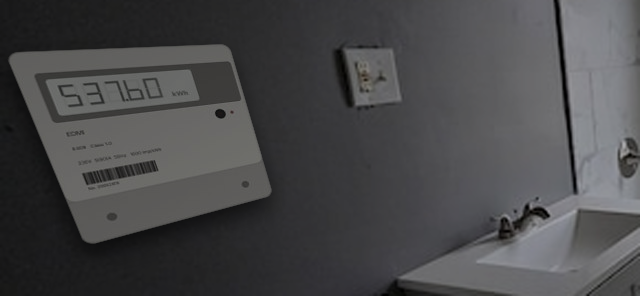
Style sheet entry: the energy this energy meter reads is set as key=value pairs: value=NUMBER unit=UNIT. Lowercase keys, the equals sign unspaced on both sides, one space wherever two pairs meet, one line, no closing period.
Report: value=537.60 unit=kWh
